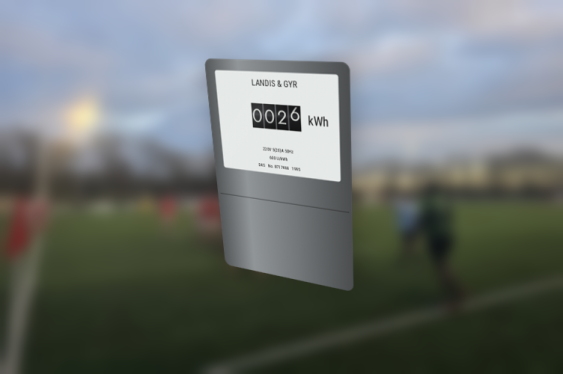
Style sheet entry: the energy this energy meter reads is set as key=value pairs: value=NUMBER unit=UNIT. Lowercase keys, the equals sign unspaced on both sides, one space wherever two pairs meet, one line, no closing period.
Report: value=26 unit=kWh
